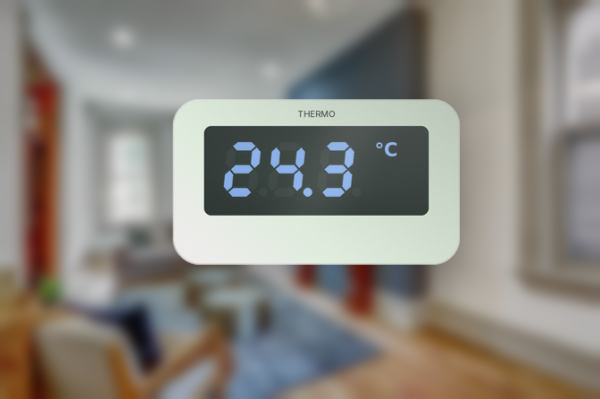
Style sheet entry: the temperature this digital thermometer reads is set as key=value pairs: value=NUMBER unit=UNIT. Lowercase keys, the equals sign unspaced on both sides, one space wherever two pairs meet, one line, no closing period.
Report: value=24.3 unit=°C
